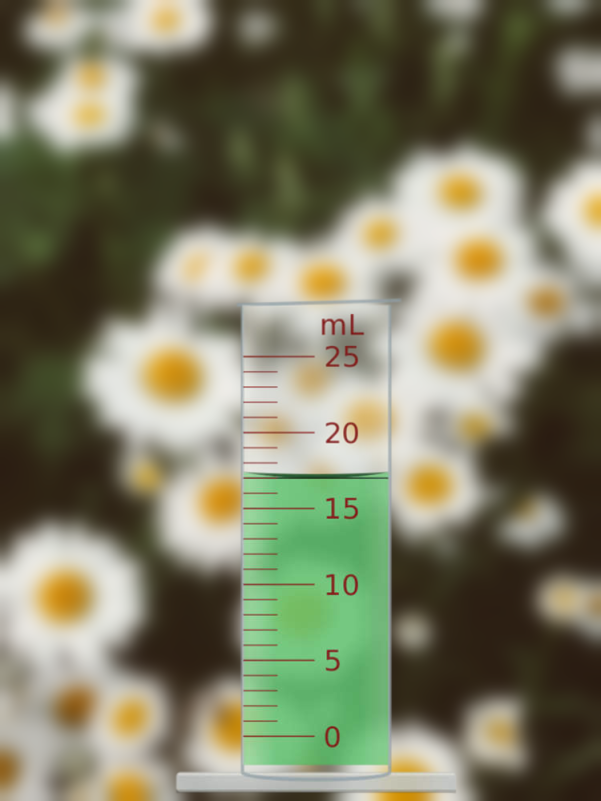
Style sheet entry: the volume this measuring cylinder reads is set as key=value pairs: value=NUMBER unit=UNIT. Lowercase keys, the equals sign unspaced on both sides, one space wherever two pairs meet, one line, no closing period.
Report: value=17 unit=mL
